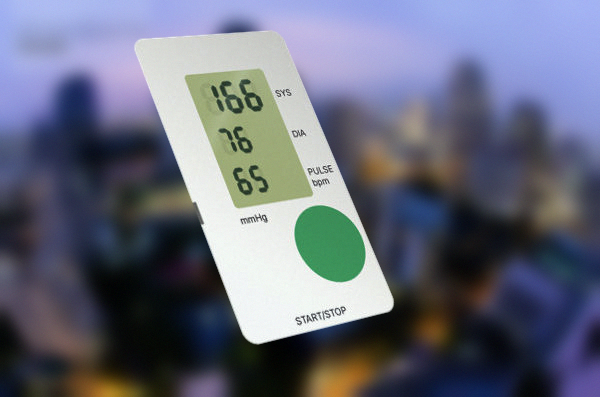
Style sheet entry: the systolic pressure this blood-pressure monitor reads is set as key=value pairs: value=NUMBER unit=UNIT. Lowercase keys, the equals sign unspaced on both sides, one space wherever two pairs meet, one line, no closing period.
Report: value=166 unit=mmHg
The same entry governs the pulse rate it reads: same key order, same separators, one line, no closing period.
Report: value=65 unit=bpm
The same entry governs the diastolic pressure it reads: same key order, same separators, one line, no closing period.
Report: value=76 unit=mmHg
